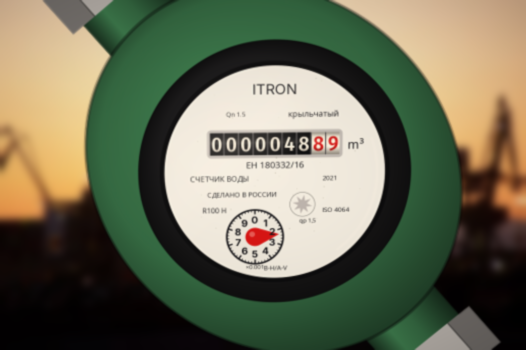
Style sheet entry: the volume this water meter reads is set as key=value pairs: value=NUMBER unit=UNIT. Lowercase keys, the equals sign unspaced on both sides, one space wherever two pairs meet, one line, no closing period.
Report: value=48.892 unit=m³
